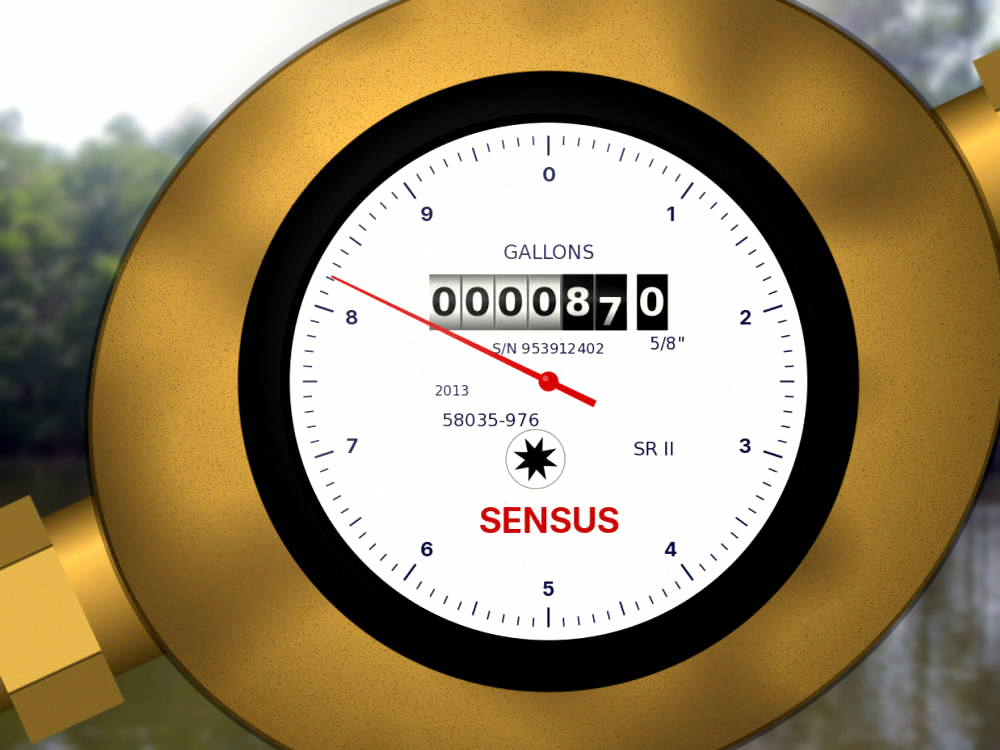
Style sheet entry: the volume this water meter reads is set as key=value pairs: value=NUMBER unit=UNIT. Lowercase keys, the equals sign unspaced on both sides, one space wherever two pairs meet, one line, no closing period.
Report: value=868.2 unit=gal
